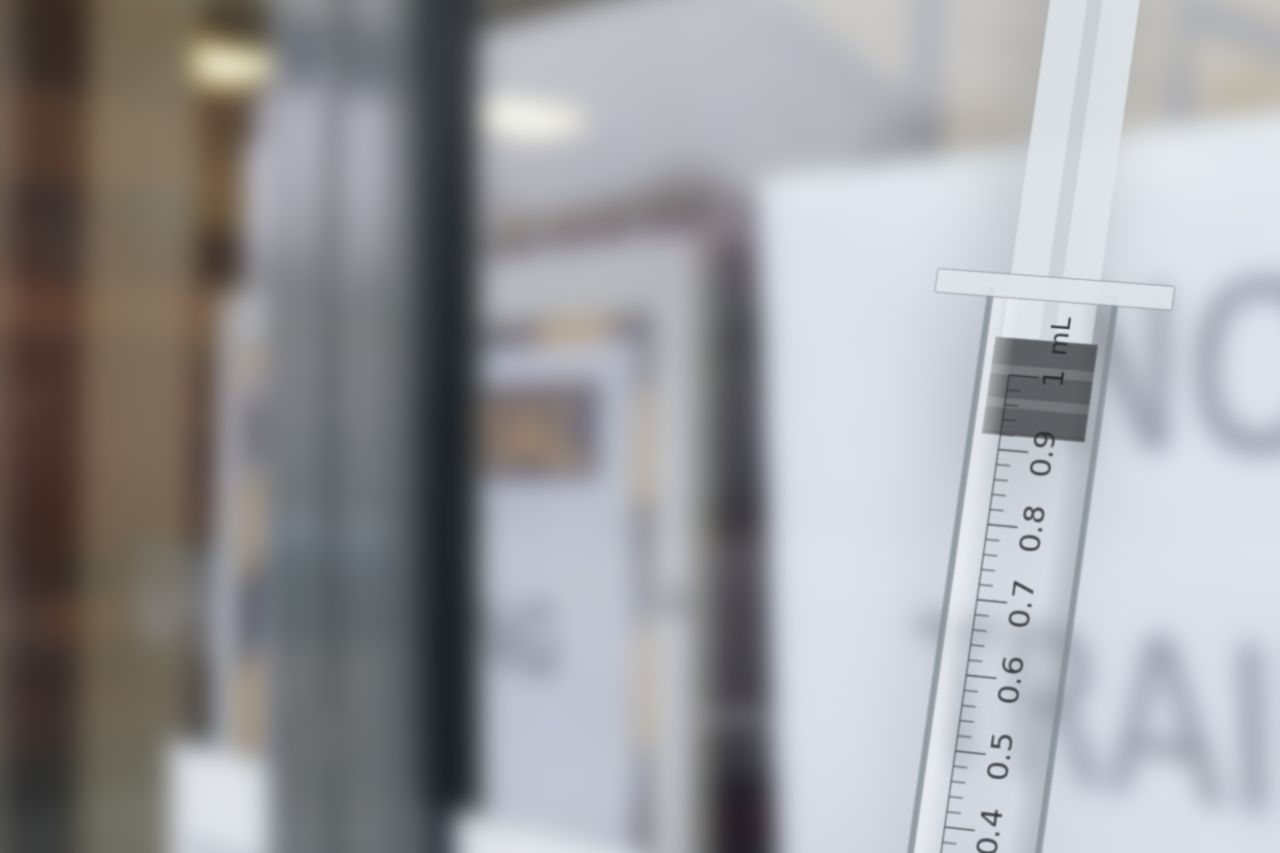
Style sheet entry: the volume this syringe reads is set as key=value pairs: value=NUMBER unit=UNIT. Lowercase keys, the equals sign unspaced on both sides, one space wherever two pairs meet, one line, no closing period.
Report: value=0.92 unit=mL
